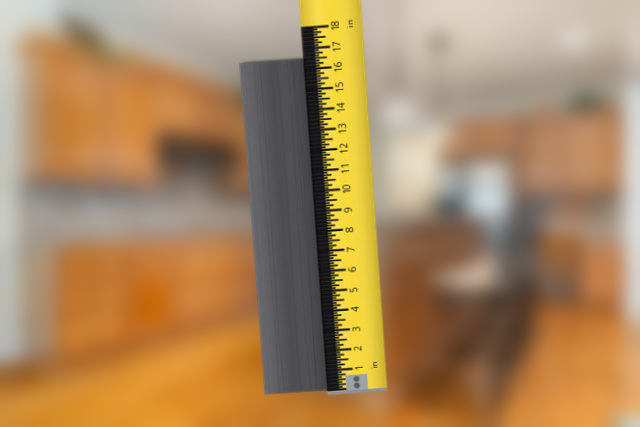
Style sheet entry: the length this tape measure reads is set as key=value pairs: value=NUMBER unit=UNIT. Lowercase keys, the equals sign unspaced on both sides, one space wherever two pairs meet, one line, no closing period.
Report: value=16.5 unit=in
